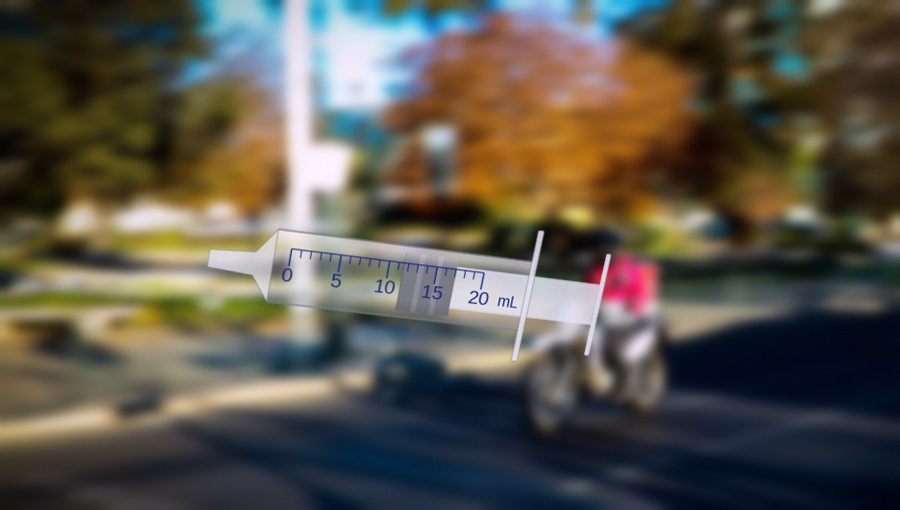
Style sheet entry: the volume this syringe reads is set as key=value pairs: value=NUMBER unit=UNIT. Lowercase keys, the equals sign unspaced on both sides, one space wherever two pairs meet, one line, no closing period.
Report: value=11.5 unit=mL
